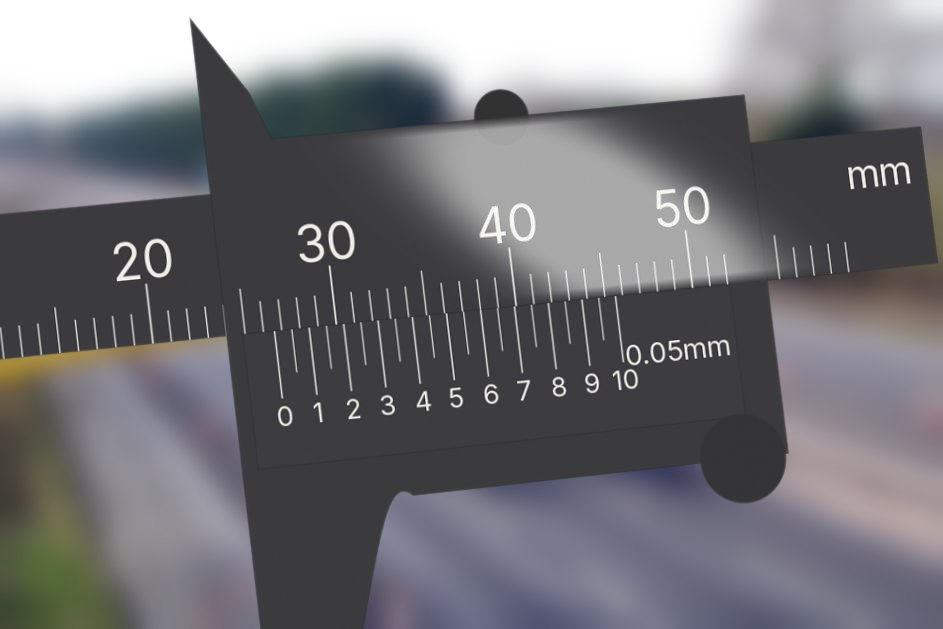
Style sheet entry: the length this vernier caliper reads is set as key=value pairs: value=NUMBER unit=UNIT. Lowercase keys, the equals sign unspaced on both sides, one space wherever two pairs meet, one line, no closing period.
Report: value=26.6 unit=mm
